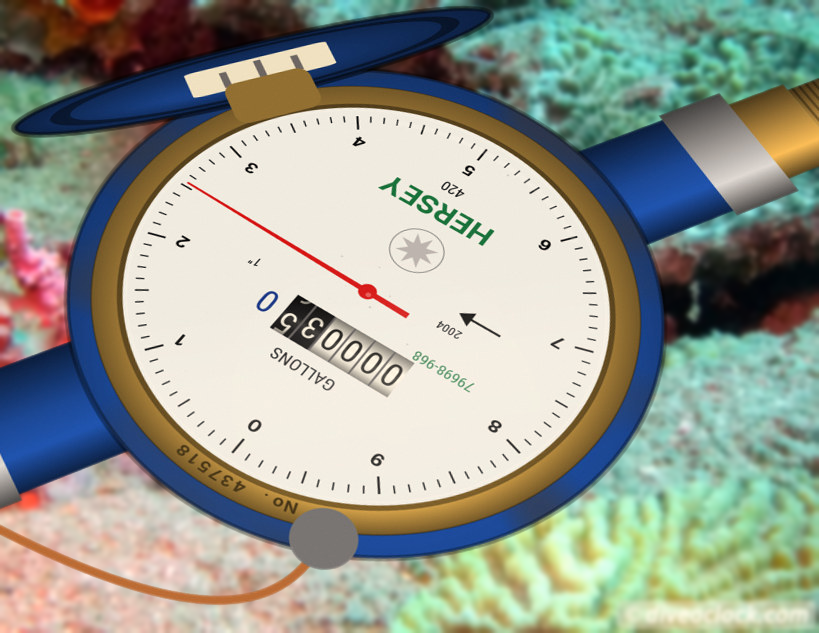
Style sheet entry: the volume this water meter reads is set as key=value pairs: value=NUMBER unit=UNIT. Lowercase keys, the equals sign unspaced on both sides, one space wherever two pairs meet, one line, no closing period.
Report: value=352.5 unit=gal
